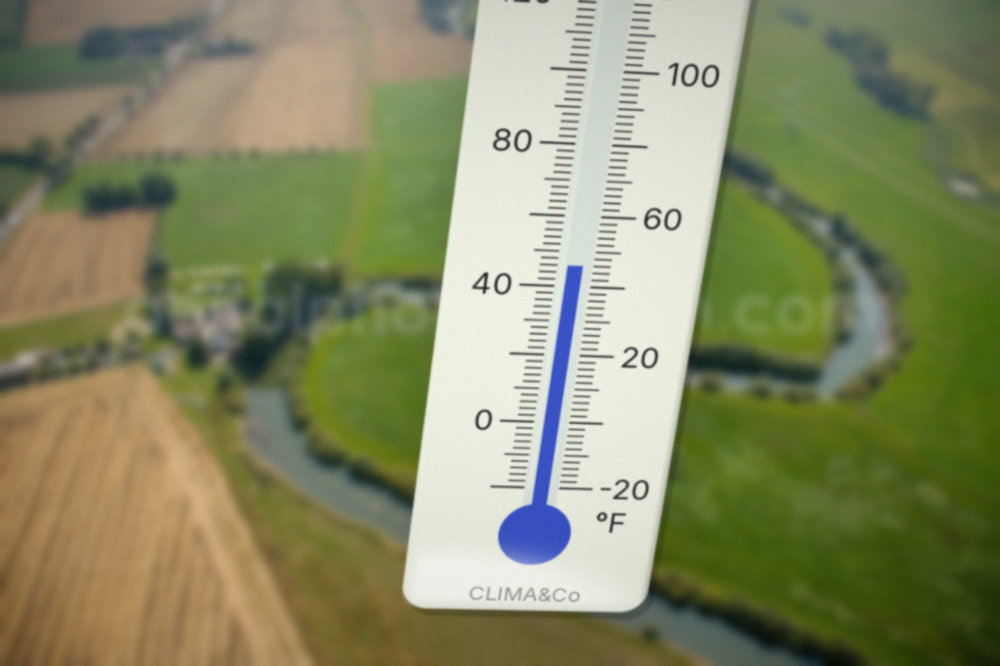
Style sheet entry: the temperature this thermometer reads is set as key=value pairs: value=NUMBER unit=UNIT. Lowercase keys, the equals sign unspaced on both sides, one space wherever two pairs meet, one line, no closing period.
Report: value=46 unit=°F
